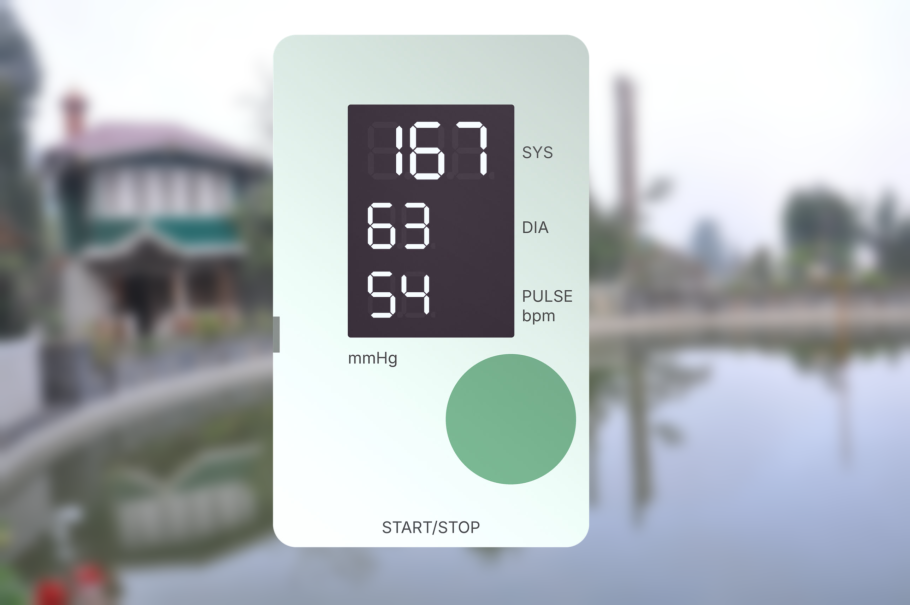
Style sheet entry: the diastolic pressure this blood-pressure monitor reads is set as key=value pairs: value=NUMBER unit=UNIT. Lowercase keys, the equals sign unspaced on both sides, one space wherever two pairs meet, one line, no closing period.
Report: value=63 unit=mmHg
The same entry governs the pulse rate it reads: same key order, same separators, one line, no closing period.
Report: value=54 unit=bpm
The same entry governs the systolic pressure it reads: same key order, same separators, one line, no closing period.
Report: value=167 unit=mmHg
